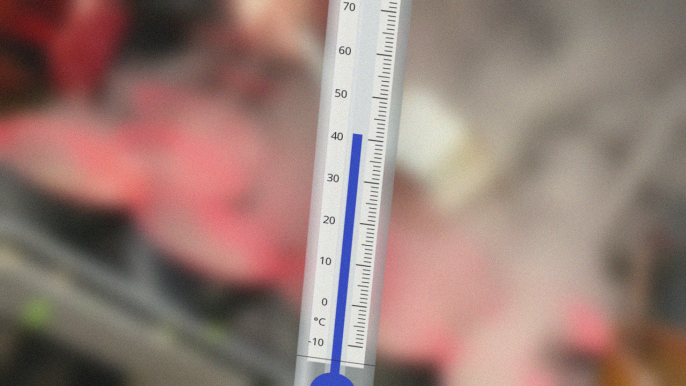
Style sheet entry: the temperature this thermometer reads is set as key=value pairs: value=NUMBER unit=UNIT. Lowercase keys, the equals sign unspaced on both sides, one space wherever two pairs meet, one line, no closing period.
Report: value=41 unit=°C
